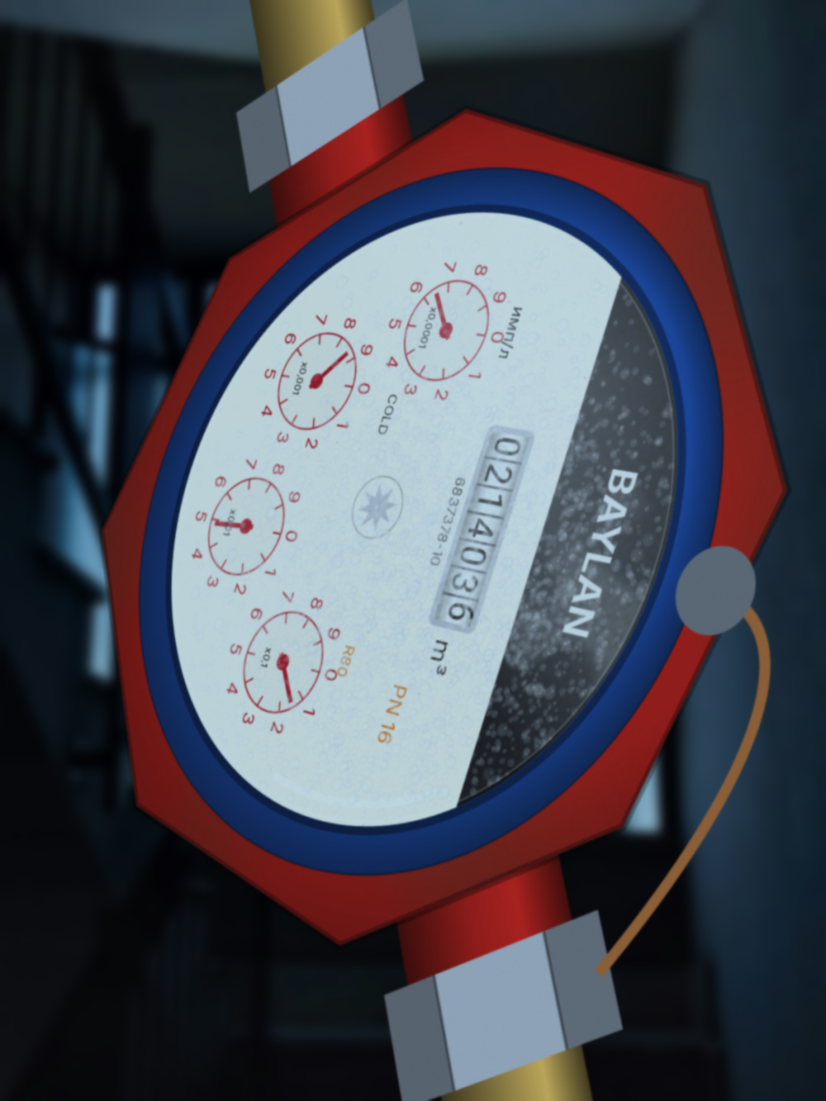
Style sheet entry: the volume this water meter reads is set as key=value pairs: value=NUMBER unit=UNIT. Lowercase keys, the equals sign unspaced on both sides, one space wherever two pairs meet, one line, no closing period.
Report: value=214036.1486 unit=m³
